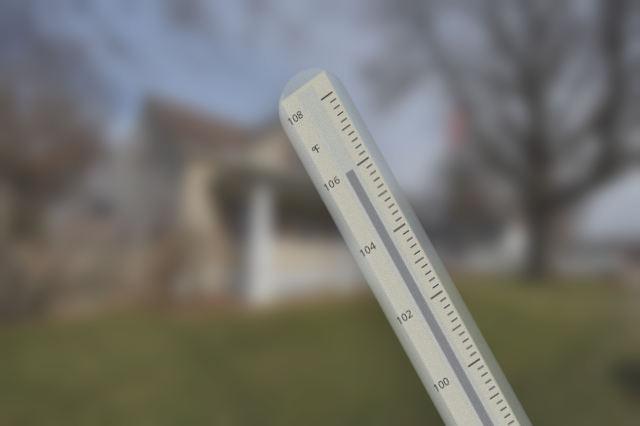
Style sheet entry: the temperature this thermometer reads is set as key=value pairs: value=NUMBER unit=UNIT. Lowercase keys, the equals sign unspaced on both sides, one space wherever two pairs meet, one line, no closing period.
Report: value=106 unit=°F
